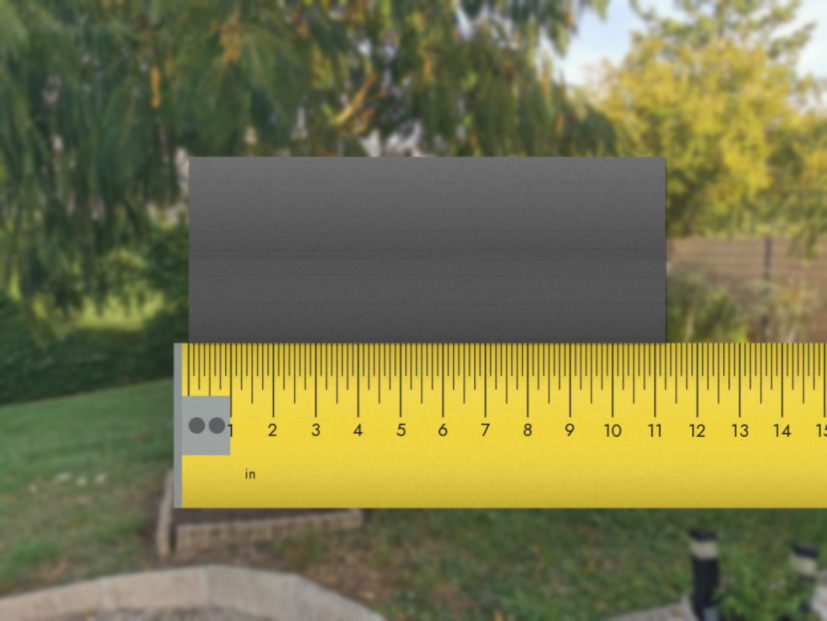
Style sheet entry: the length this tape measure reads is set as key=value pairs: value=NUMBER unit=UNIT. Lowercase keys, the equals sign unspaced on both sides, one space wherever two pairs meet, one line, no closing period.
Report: value=11.25 unit=in
